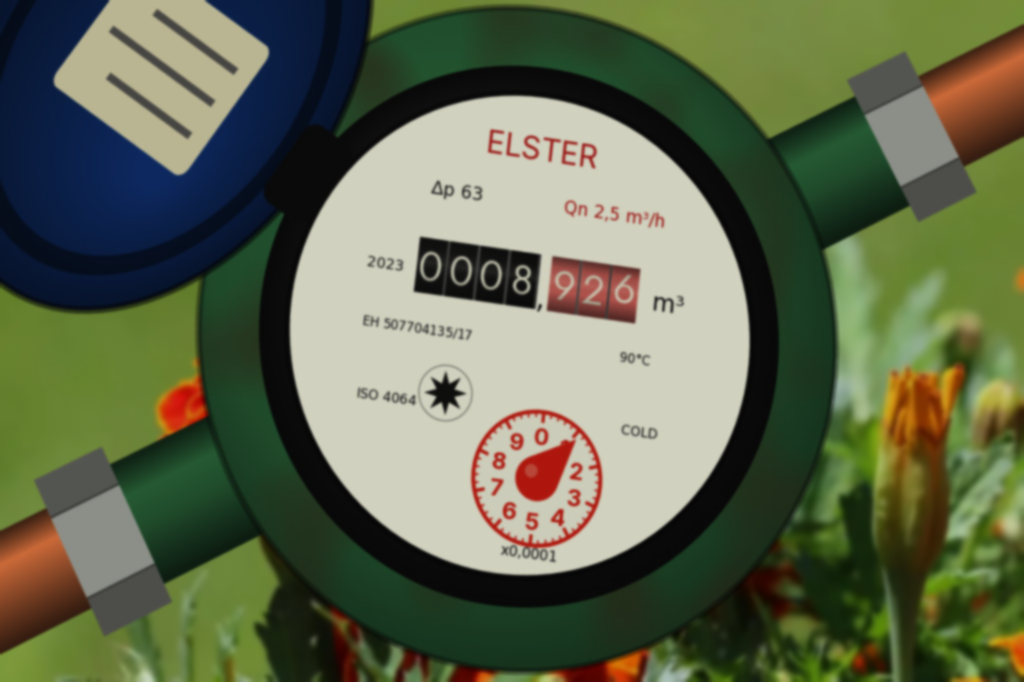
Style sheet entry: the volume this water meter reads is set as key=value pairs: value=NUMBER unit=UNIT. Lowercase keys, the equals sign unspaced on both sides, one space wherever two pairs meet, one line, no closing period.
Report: value=8.9261 unit=m³
